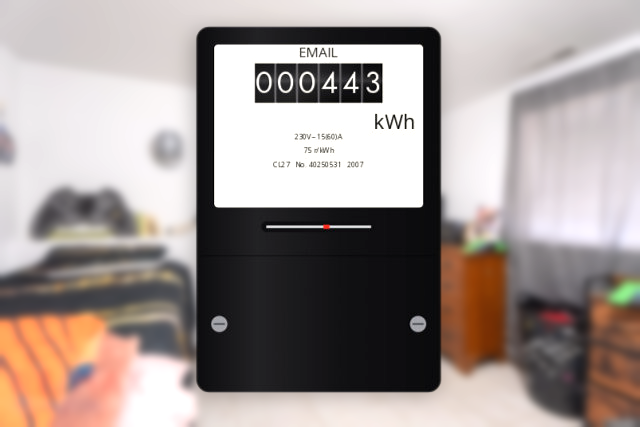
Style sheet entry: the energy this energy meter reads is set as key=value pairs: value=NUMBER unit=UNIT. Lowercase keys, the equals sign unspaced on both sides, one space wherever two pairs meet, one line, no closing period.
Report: value=443 unit=kWh
